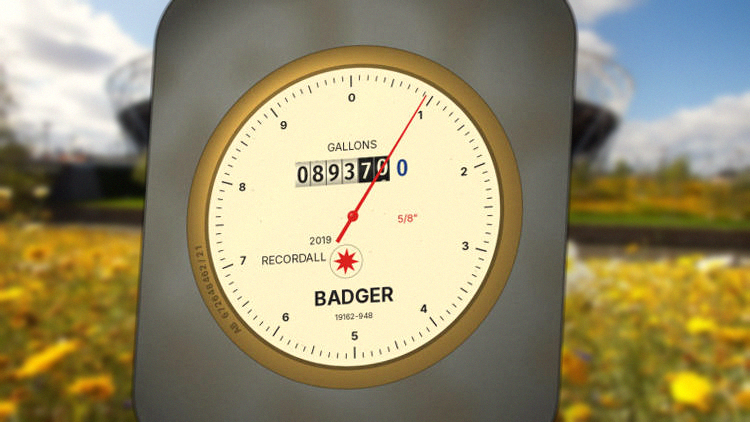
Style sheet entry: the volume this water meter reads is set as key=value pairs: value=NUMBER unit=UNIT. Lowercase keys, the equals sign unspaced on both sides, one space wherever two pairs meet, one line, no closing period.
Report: value=893700.9 unit=gal
